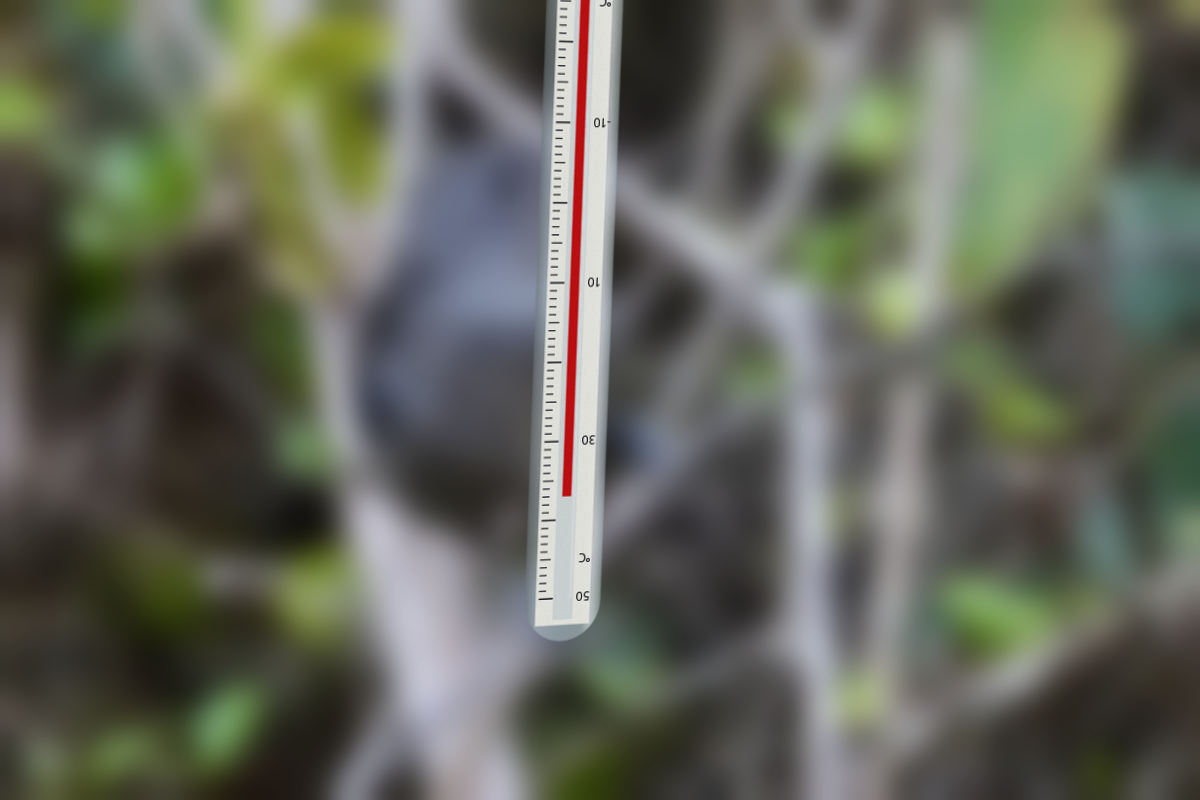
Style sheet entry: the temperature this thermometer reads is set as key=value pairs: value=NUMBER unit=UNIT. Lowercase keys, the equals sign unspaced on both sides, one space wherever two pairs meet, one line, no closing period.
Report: value=37 unit=°C
